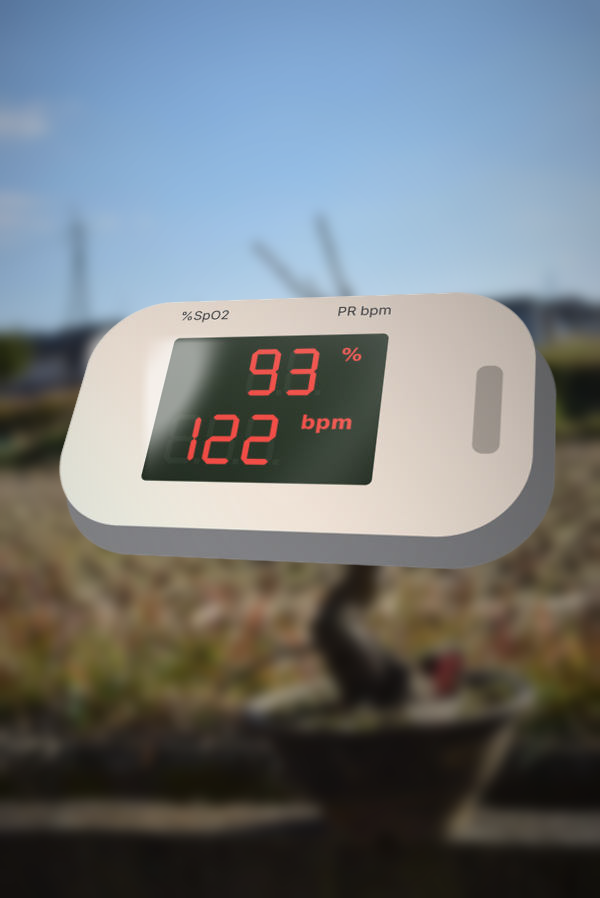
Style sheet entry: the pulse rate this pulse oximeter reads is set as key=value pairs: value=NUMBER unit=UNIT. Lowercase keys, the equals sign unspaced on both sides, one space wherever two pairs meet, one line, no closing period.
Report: value=122 unit=bpm
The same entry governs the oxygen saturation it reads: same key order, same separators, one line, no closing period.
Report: value=93 unit=%
